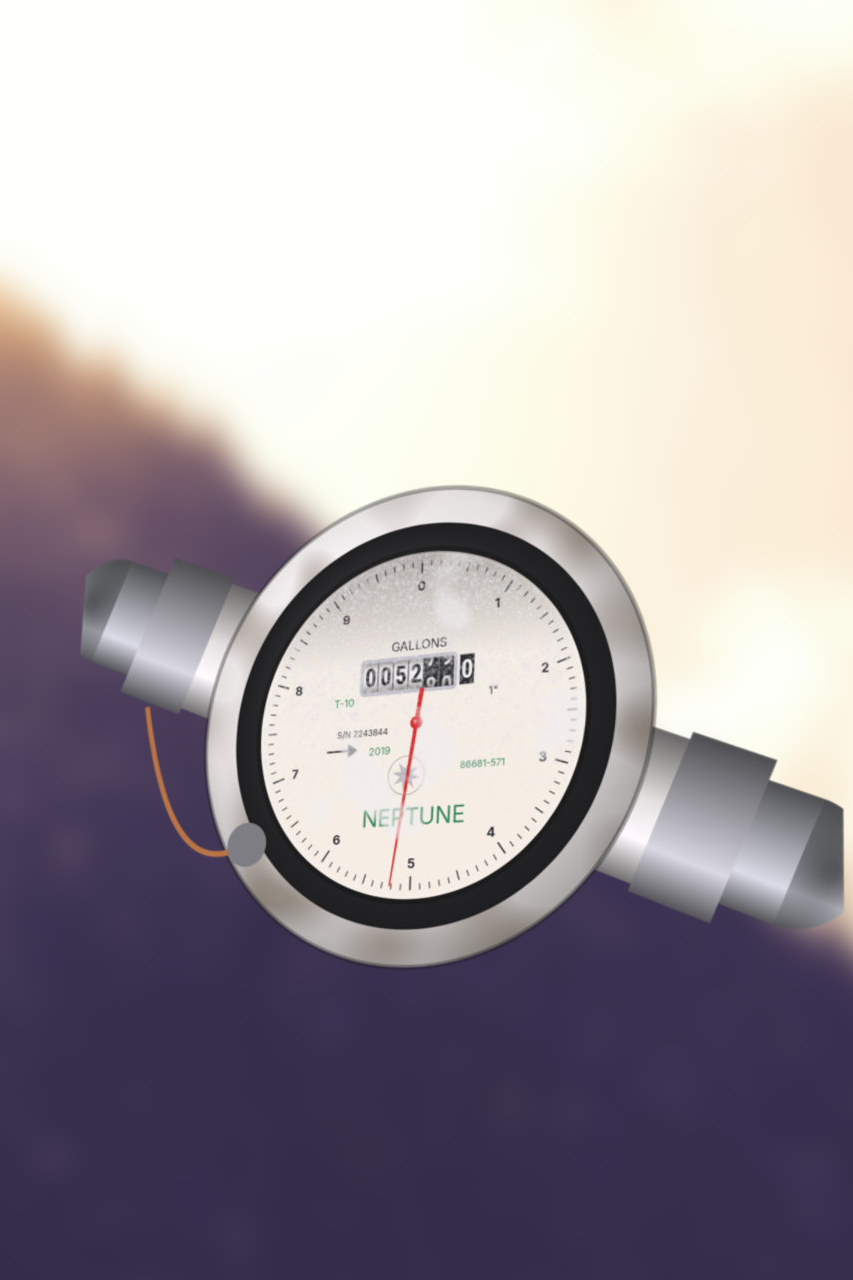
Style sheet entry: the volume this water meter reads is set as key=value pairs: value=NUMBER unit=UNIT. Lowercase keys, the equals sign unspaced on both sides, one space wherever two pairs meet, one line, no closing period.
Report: value=52795.2 unit=gal
